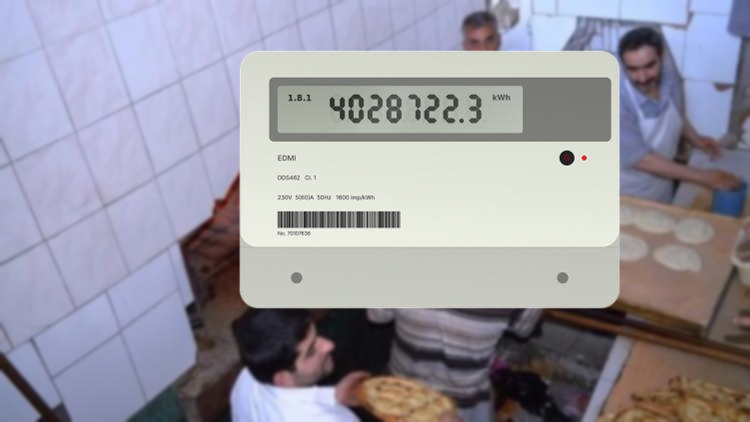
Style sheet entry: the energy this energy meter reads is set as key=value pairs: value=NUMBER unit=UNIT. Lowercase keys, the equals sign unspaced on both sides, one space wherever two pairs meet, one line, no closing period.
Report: value=4028722.3 unit=kWh
